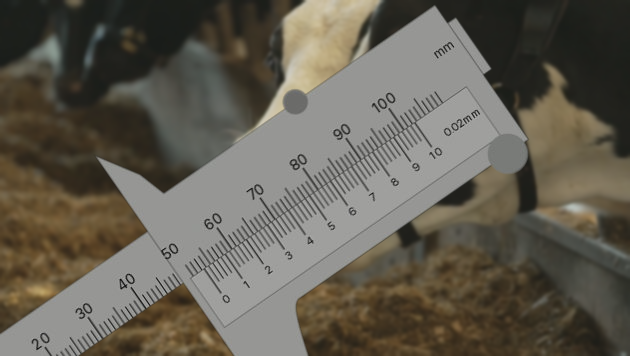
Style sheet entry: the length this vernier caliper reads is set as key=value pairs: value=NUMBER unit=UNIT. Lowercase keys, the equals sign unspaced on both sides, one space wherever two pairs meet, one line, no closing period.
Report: value=53.5 unit=mm
